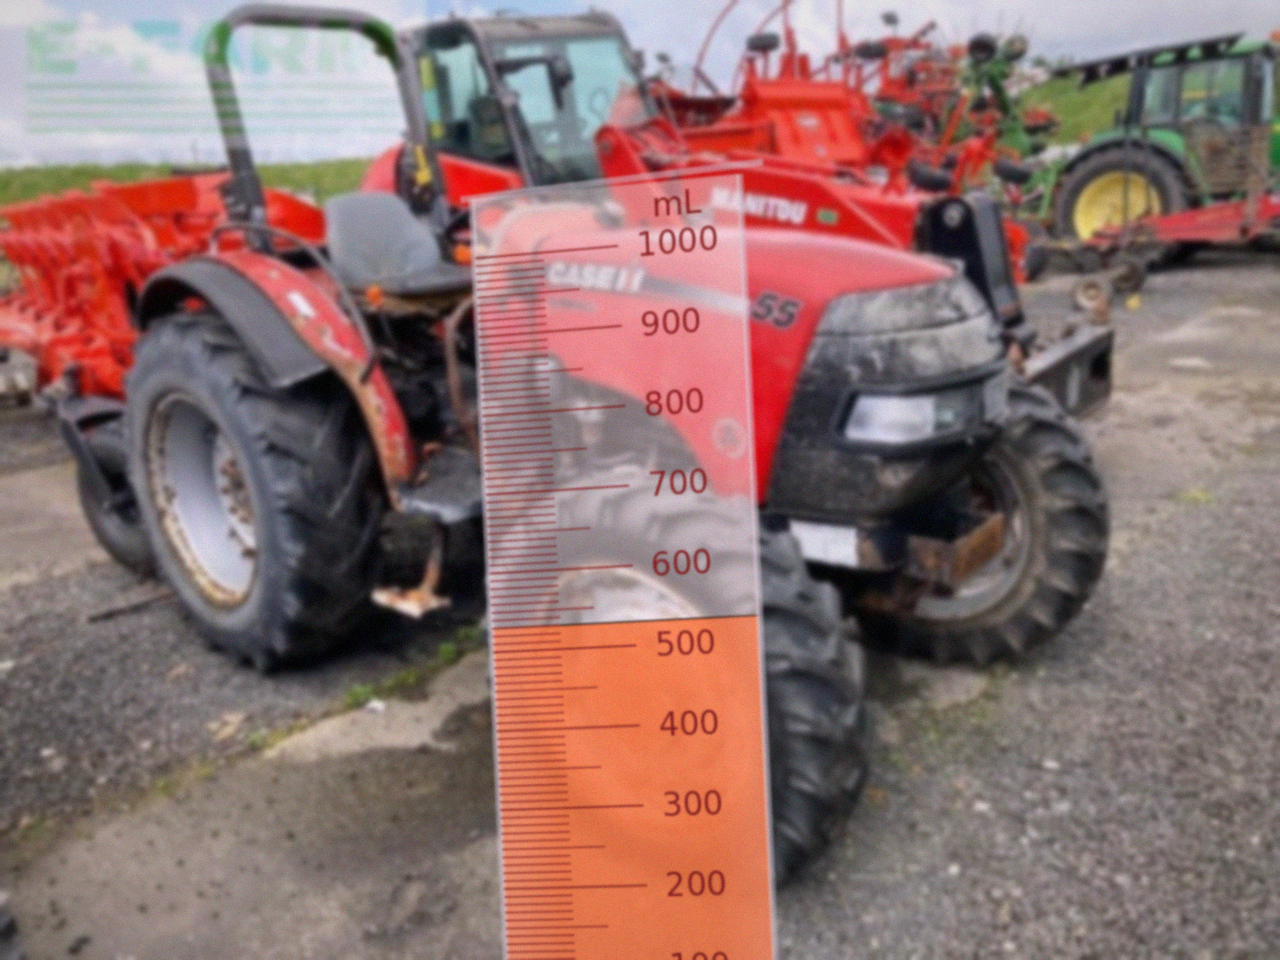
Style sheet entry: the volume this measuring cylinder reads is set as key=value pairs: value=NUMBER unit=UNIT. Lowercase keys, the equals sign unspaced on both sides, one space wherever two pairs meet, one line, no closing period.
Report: value=530 unit=mL
